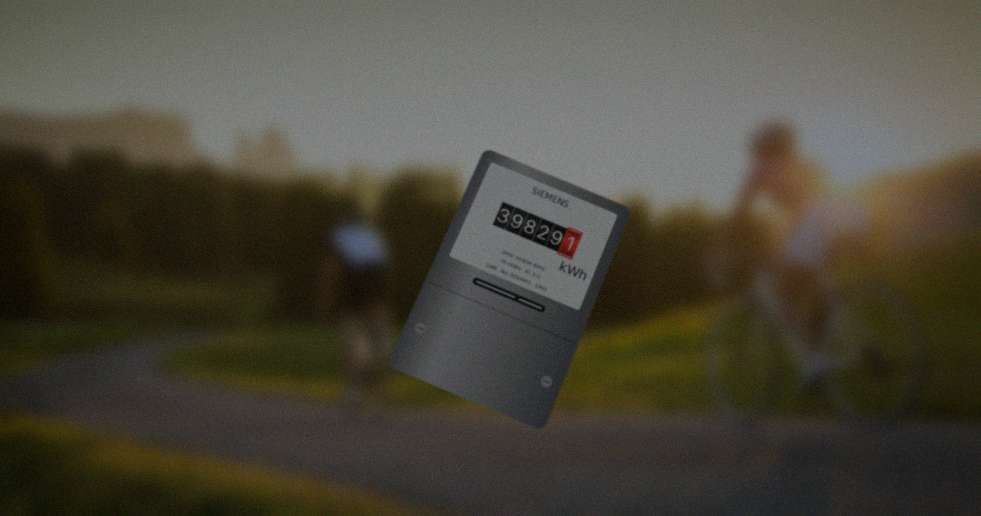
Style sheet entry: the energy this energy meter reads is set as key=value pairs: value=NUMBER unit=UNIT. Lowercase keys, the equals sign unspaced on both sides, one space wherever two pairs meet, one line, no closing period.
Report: value=39829.1 unit=kWh
